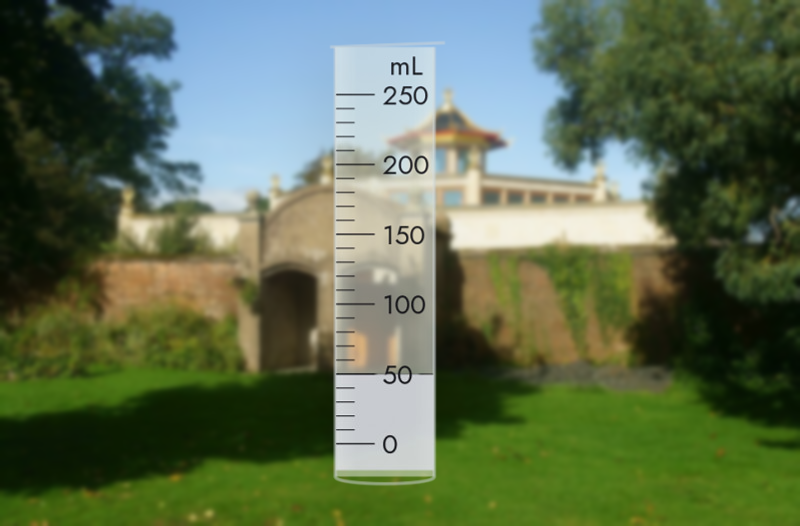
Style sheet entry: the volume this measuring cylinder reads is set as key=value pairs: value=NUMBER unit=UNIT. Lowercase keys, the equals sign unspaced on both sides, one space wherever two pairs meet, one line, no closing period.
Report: value=50 unit=mL
